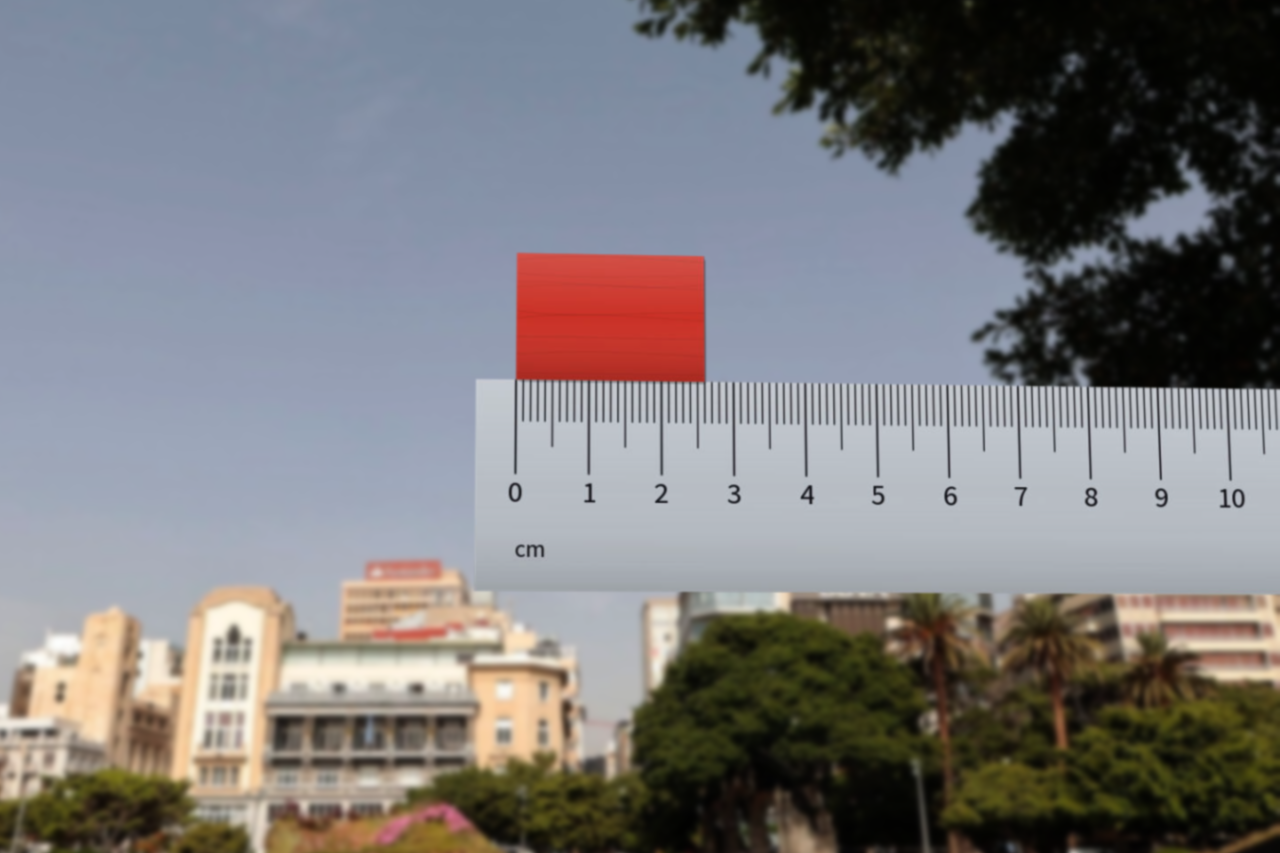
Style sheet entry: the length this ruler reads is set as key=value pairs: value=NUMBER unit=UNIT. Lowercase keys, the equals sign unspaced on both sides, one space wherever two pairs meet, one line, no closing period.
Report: value=2.6 unit=cm
